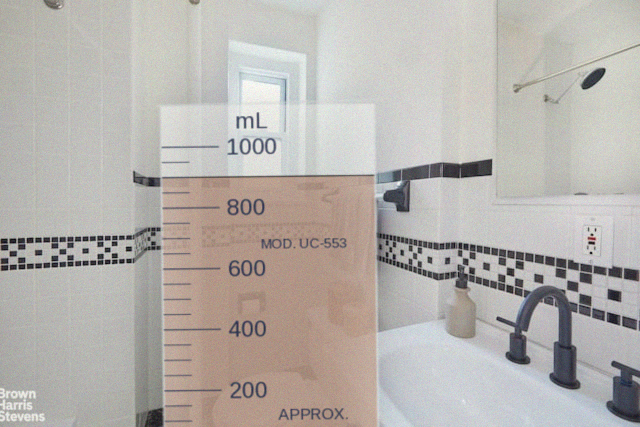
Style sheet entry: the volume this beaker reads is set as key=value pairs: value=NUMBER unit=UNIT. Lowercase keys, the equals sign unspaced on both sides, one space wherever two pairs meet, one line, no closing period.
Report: value=900 unit=mL
